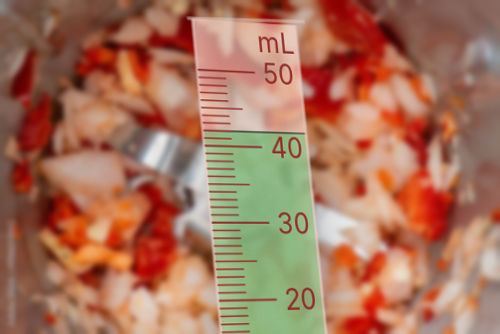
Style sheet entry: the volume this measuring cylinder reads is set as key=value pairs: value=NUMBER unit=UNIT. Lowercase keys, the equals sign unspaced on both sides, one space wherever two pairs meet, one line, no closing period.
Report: value=42 unit=mL
